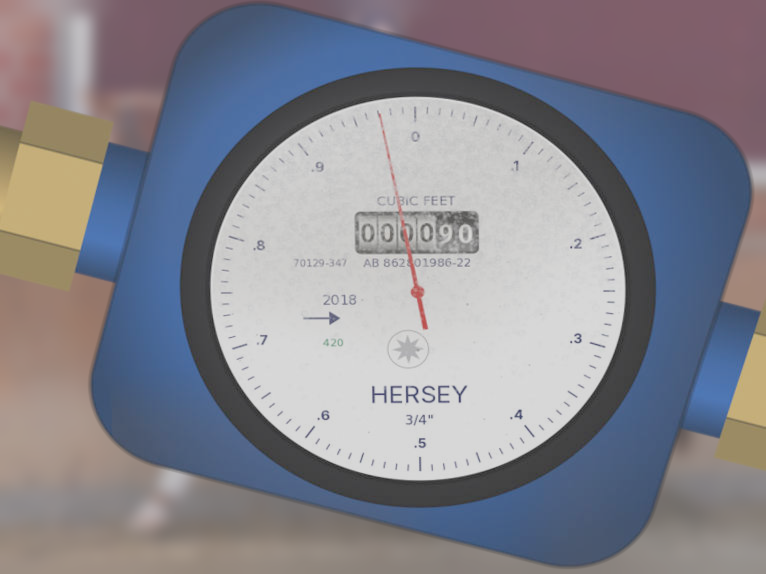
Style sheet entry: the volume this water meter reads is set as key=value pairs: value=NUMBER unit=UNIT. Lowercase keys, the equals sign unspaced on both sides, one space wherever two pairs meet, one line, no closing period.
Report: value=89.97 unit=ft³
